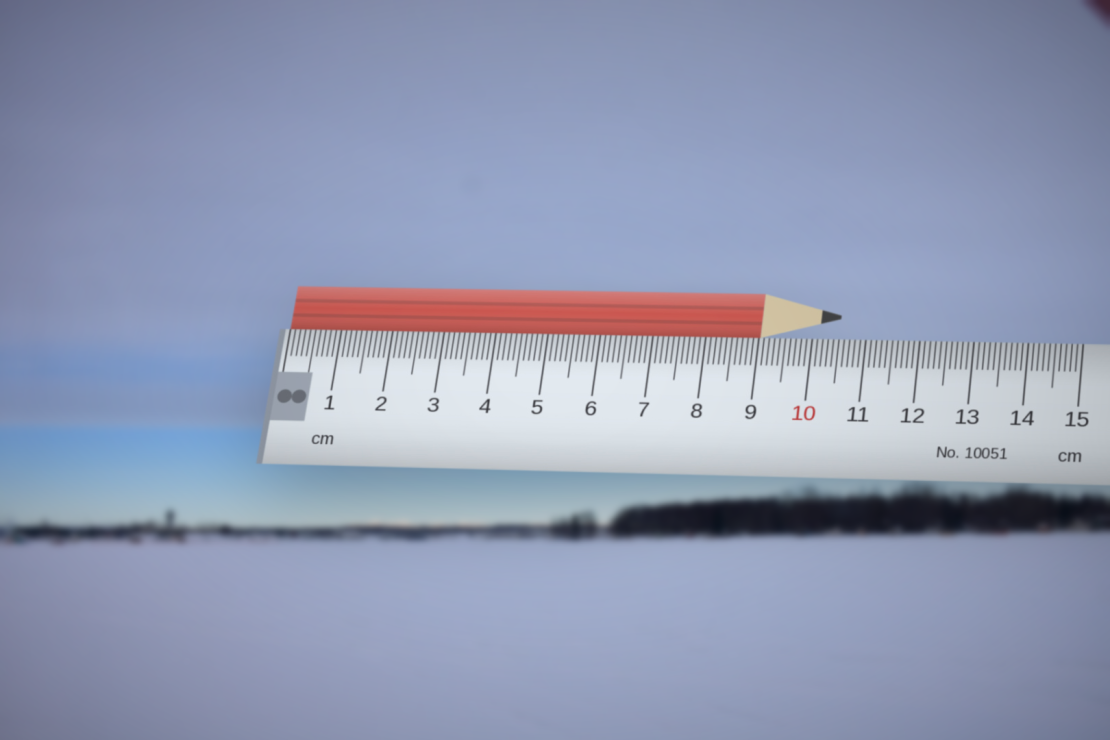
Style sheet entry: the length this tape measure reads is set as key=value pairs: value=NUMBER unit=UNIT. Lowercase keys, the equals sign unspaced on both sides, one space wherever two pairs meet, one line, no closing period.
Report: value=10.5 unit=cm
